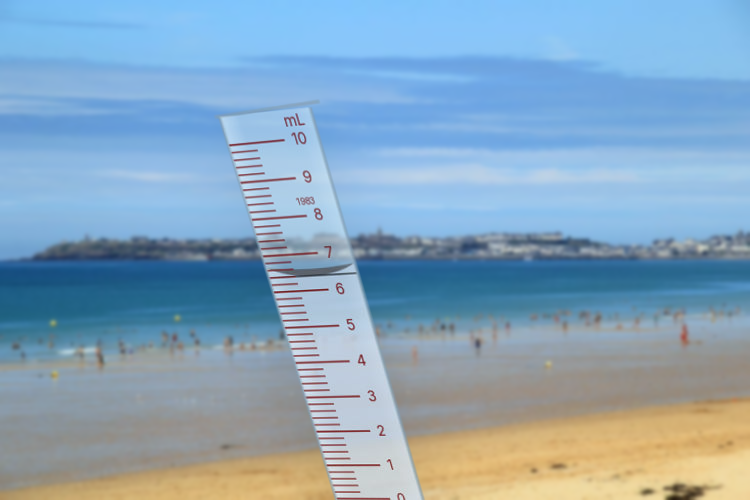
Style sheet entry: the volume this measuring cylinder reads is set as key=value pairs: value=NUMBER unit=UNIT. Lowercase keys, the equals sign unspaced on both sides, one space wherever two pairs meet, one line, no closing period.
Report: value=6.4 unit=mL
